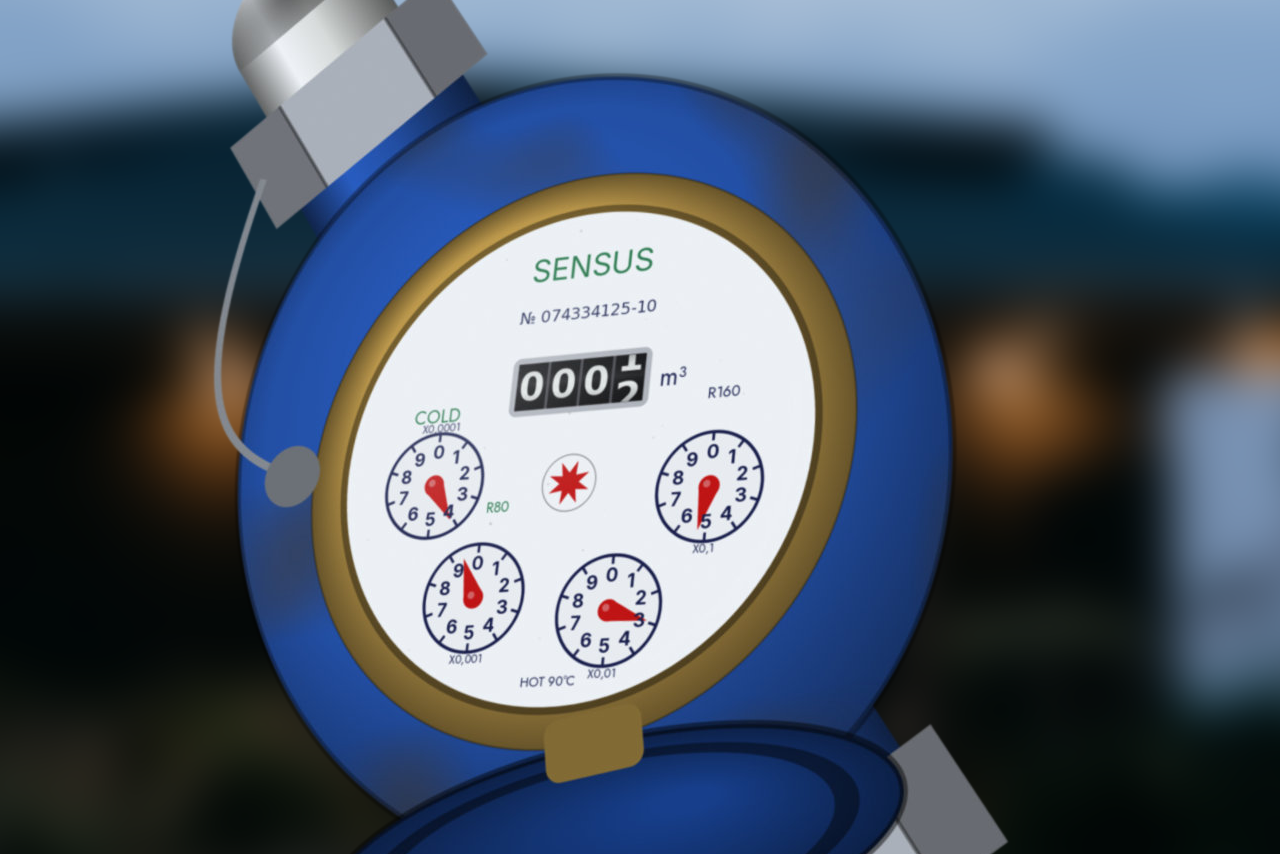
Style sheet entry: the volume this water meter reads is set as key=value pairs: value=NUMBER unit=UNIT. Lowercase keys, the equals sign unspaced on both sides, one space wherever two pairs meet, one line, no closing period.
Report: value=1.5294 unit=m³
